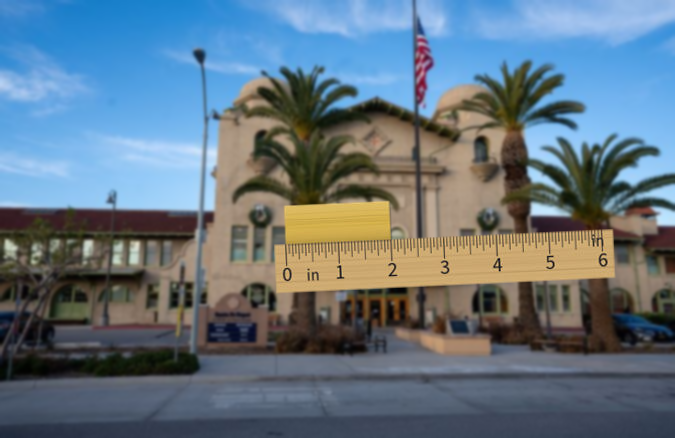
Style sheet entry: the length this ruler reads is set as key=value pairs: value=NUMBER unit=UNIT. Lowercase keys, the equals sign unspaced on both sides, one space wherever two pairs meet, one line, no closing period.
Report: value=2 unit=in
